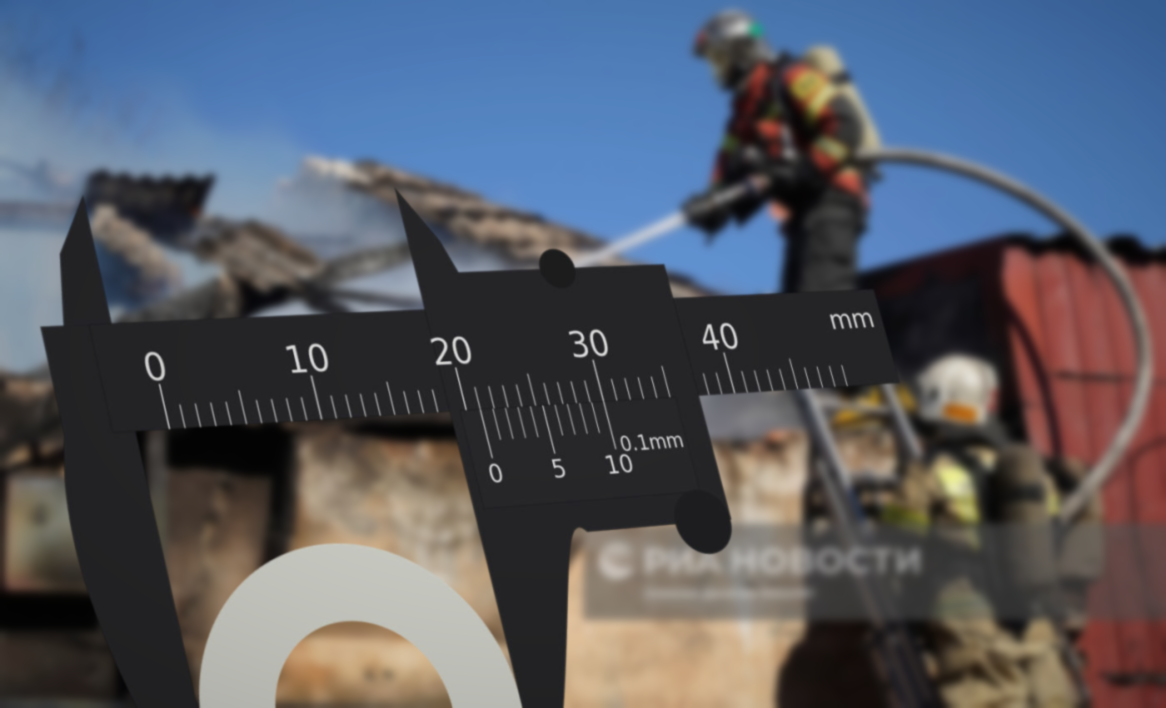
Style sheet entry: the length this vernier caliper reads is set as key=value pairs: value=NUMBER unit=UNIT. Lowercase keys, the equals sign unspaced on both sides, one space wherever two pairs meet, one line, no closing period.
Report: value=21.0 unit=mm
